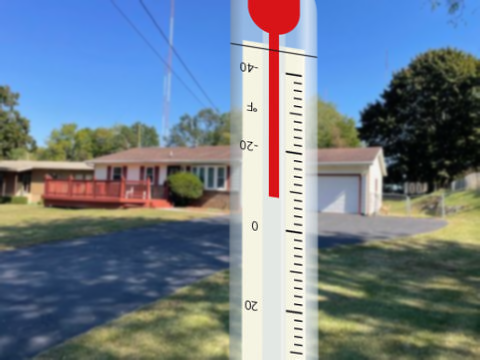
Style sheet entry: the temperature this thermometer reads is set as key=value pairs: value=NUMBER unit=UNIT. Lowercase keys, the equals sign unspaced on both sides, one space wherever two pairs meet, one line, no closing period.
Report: value=-8 unit=°F
